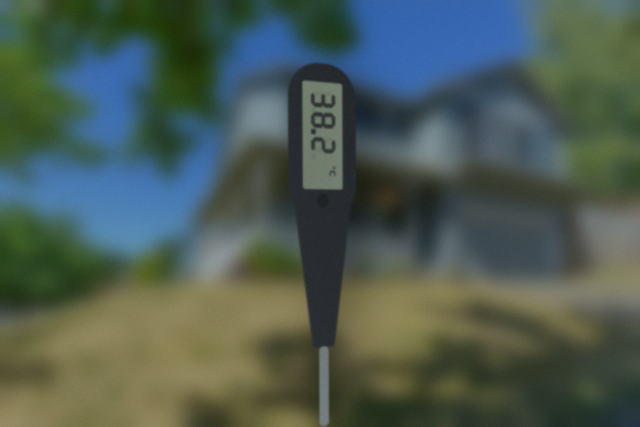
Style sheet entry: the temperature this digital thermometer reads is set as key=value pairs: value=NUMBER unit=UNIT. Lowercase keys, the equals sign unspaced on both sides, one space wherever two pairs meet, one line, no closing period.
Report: value=38.2 unit=°C
